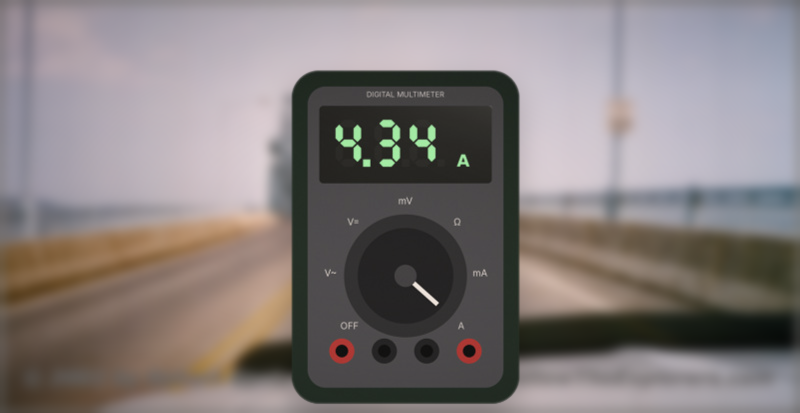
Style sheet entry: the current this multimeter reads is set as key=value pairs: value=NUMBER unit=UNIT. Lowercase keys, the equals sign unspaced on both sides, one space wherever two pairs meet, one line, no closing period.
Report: value=4.34 unit=A
